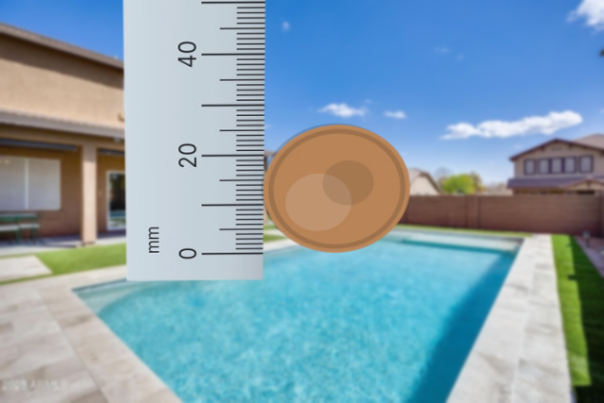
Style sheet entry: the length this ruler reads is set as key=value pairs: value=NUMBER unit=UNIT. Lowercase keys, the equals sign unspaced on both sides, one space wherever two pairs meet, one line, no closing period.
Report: value=26 unit=mm
